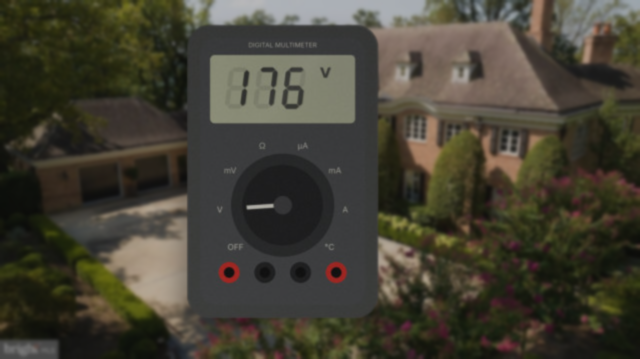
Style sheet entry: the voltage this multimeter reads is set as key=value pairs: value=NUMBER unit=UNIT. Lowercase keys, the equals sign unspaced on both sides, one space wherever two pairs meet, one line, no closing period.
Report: value=176 unit=V
